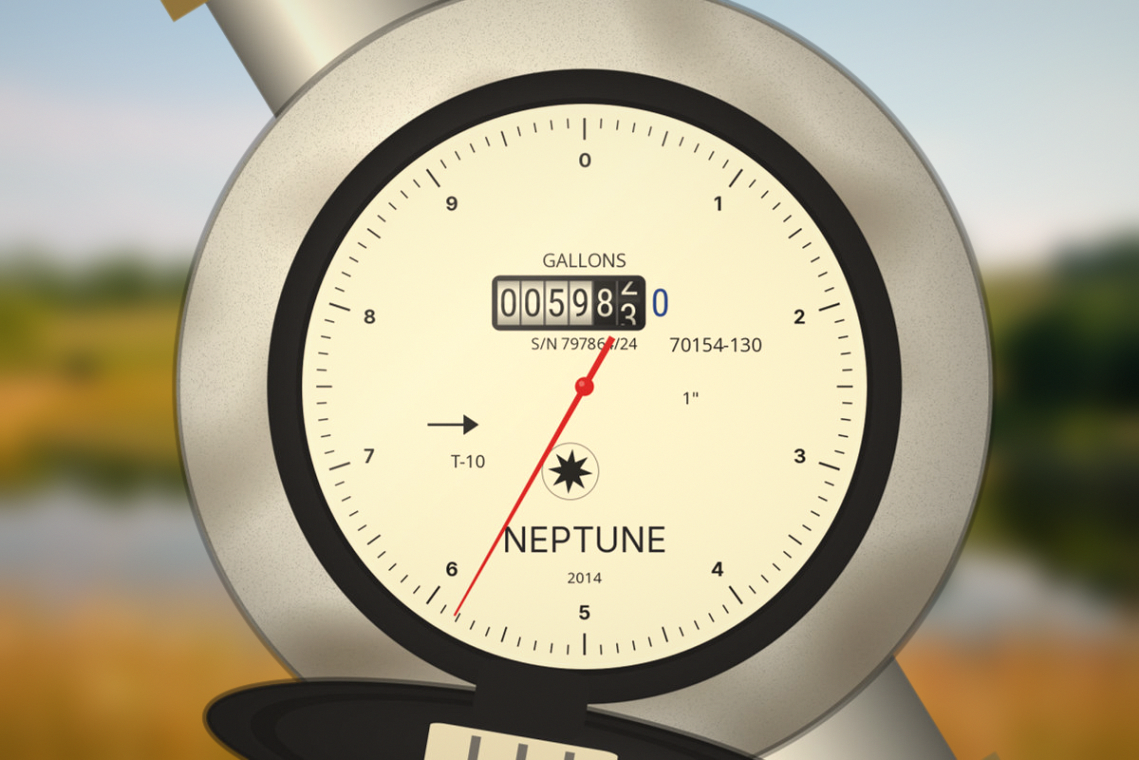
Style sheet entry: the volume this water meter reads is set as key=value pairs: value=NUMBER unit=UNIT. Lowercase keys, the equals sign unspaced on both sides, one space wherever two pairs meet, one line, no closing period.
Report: value=59825.8 unit=gal
